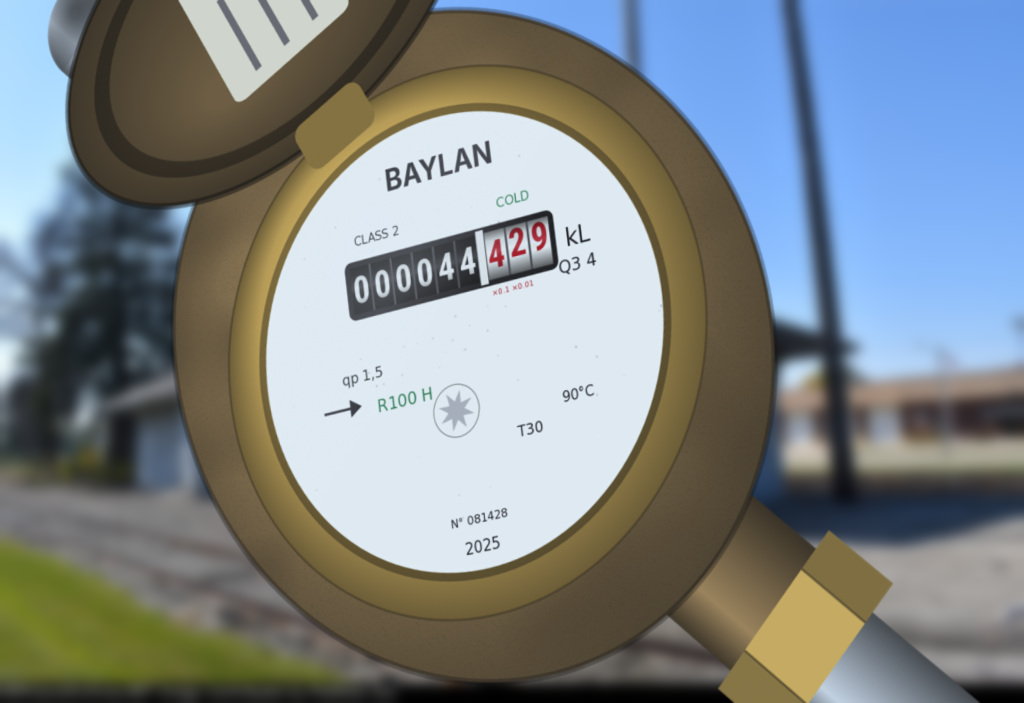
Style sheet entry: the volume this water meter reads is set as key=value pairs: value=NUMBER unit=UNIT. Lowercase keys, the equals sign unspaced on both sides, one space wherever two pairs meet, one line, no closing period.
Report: value=44.429 unit=kL
